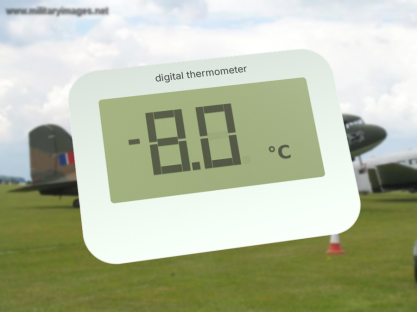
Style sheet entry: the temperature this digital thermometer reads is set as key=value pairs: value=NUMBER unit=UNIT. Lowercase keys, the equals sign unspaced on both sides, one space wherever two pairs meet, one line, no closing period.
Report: value=-8.0 unit=°C
